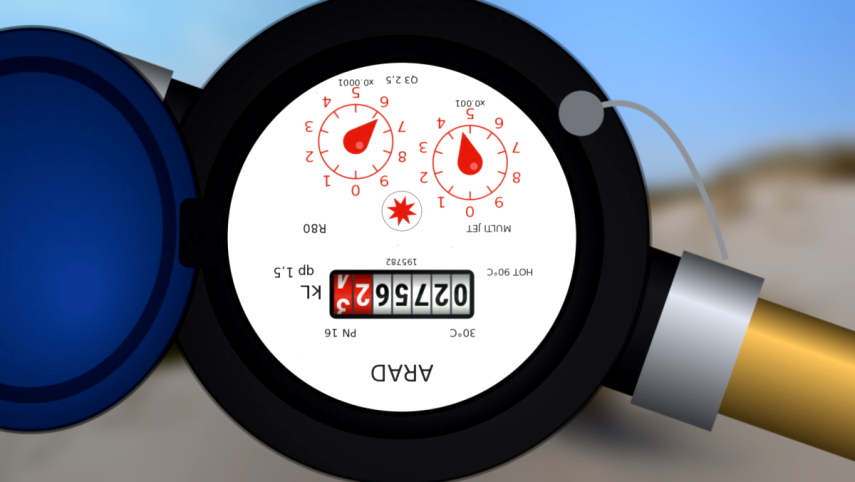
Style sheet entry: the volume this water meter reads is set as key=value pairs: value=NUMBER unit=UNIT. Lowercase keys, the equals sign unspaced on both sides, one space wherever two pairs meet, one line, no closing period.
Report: value=2756.2346 unit=kL
